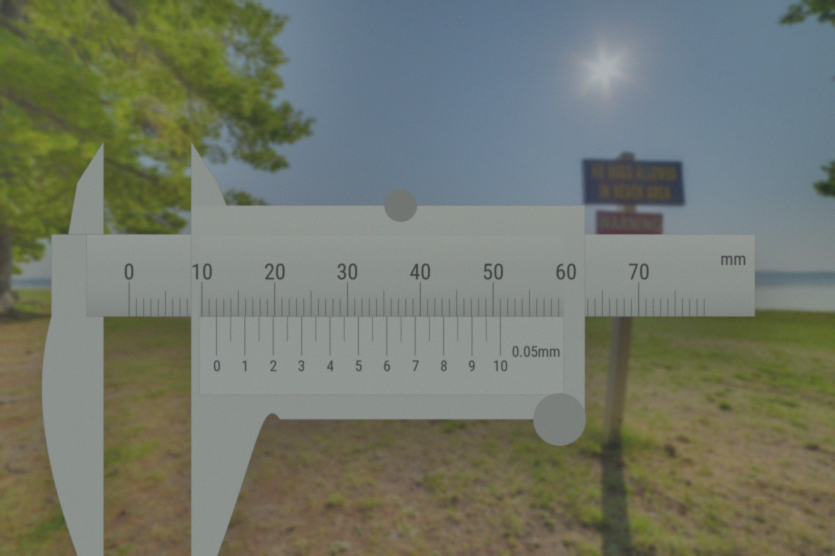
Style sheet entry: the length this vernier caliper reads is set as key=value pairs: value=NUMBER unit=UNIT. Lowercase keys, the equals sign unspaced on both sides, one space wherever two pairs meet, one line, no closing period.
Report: value=12.0 unit=mm
